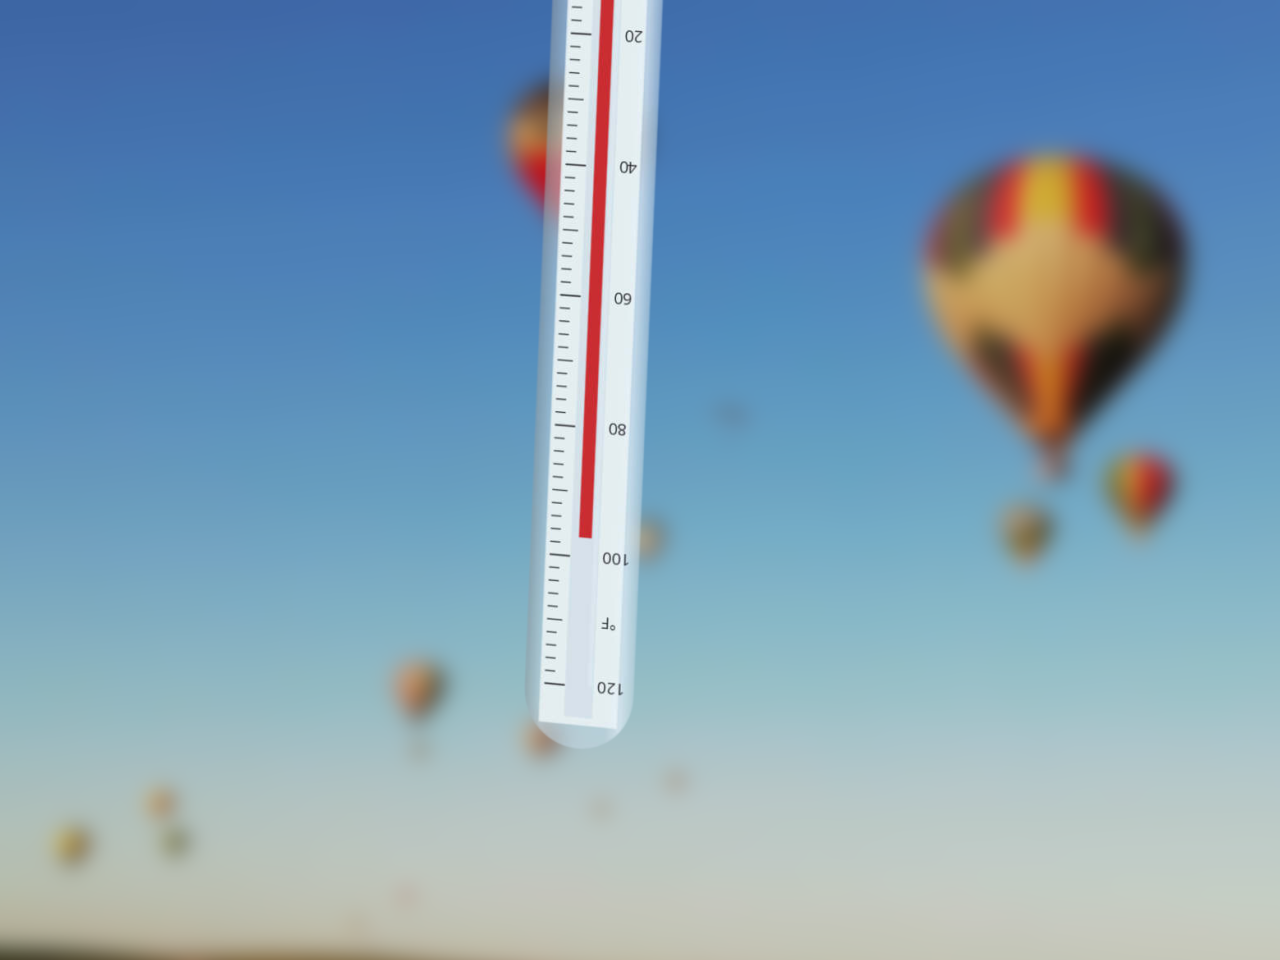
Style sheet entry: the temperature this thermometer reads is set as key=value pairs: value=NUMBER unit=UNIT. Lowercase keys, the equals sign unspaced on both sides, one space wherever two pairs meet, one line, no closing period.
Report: value=97 unit=°F
